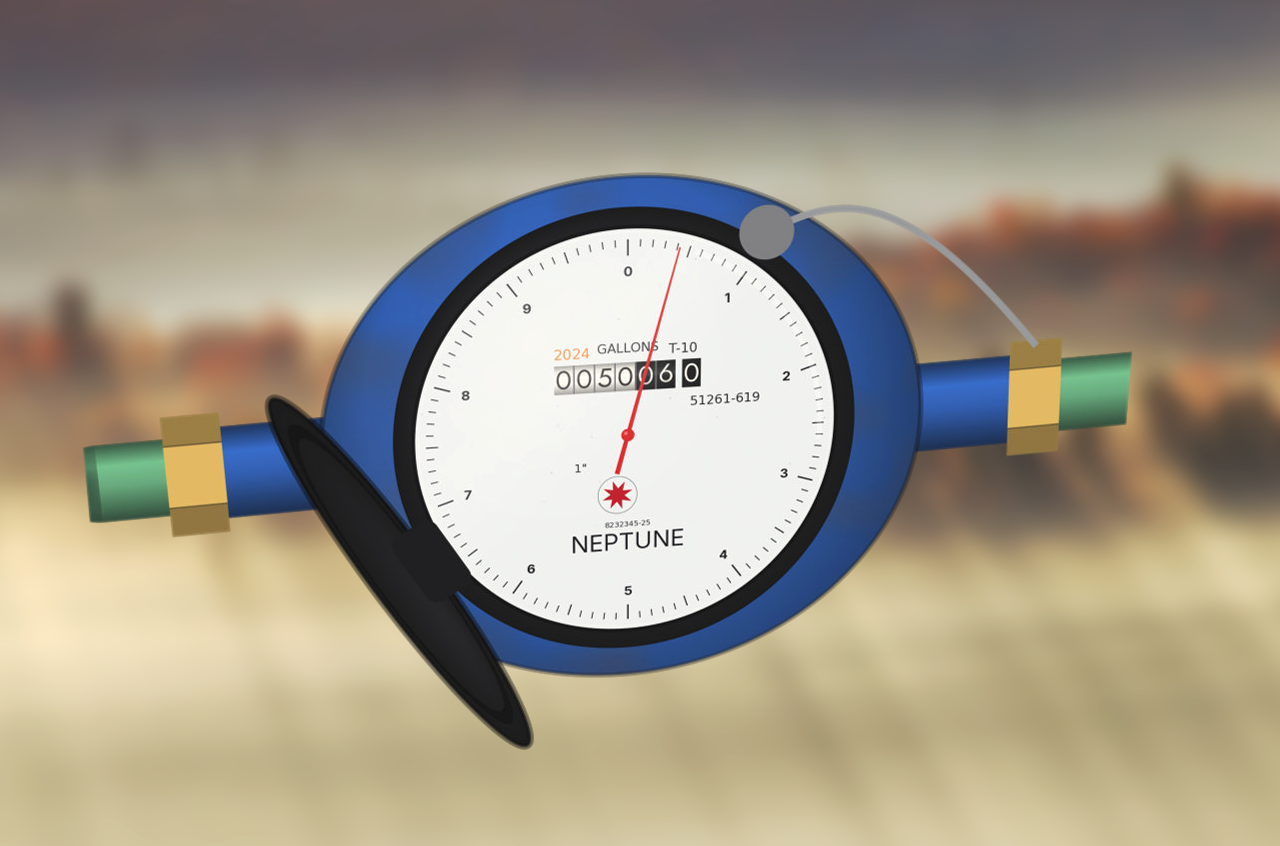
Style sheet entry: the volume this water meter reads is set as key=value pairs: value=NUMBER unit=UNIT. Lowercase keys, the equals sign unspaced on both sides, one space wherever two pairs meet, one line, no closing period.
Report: value=50060.4 unit=gal
